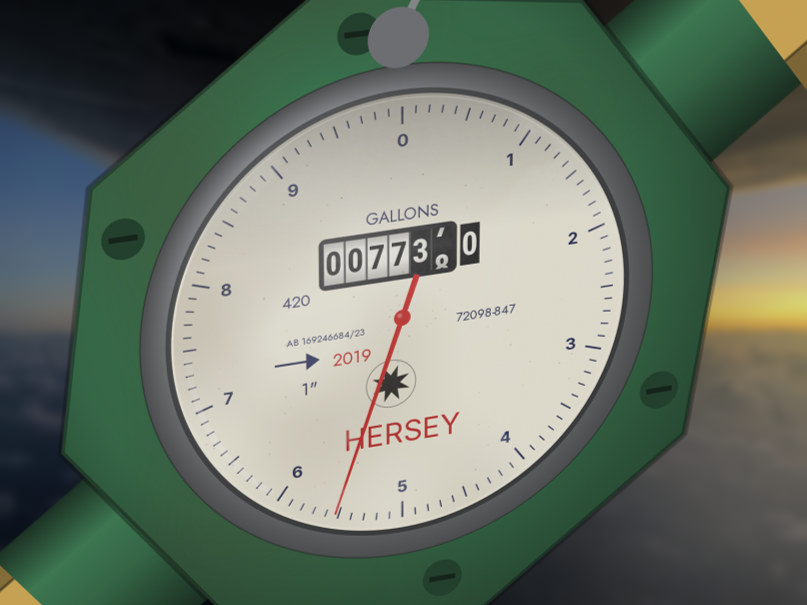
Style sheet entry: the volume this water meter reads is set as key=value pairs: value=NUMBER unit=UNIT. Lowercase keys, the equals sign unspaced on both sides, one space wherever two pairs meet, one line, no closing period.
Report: value=77375.5 unit=gal
